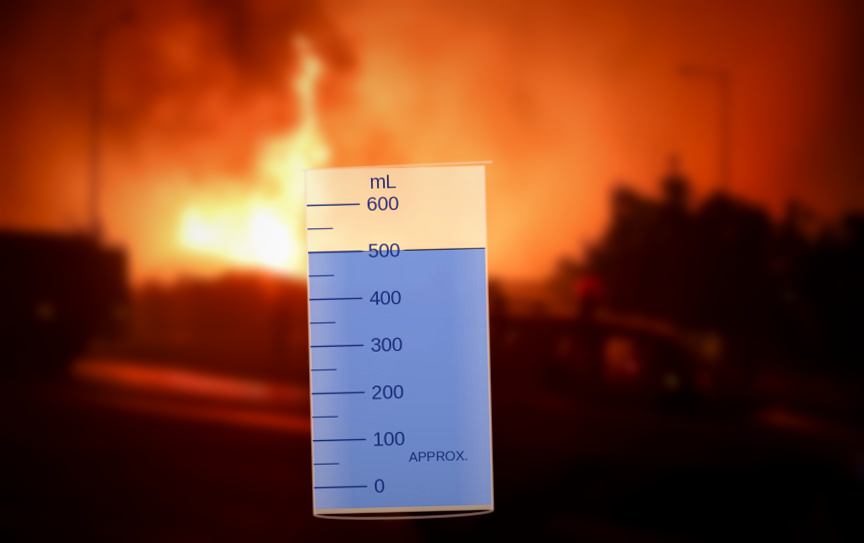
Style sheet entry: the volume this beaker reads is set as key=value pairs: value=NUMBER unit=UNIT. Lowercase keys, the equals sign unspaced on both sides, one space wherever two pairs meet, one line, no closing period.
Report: value=500 unit=mL
